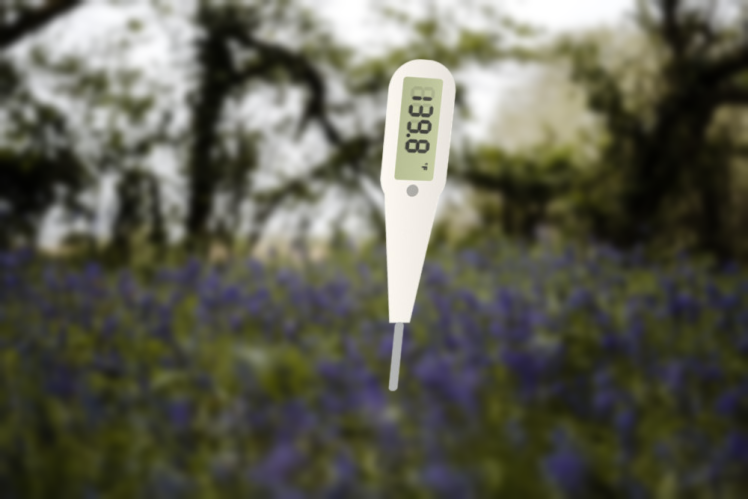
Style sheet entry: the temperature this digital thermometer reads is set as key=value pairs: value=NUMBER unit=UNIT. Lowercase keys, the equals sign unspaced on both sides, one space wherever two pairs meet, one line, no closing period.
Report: value=139.8 unit=°F
